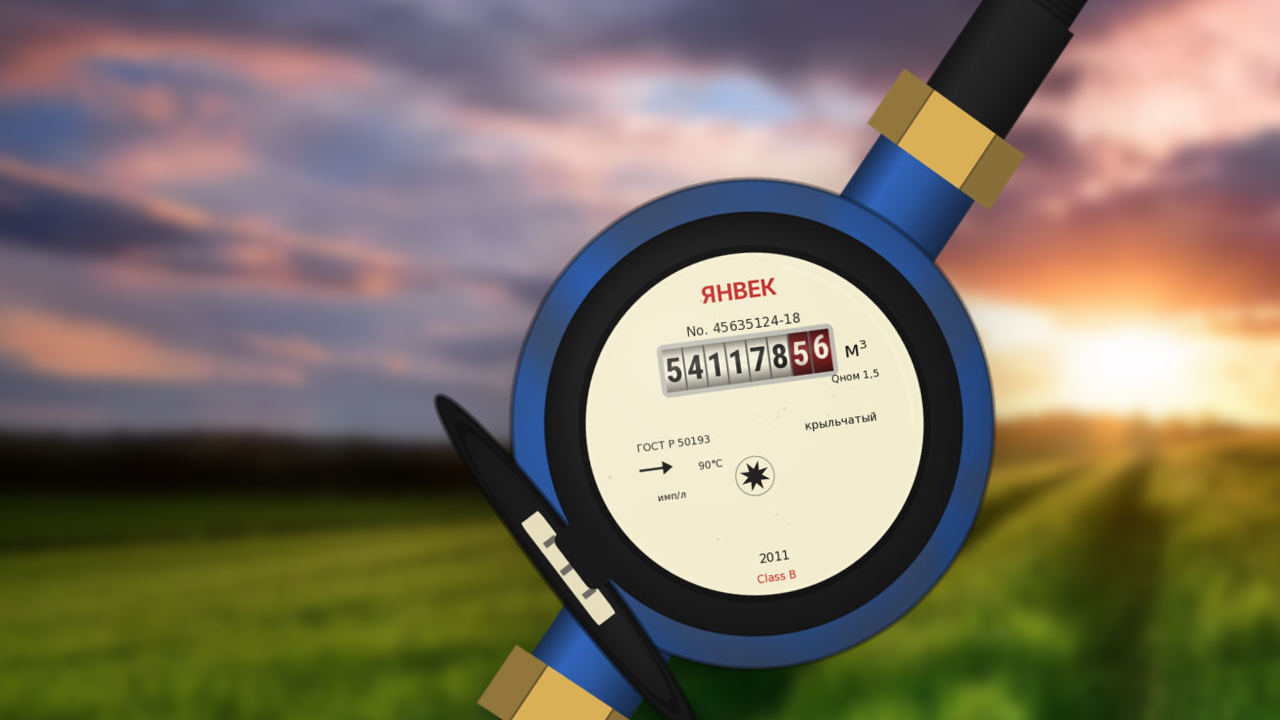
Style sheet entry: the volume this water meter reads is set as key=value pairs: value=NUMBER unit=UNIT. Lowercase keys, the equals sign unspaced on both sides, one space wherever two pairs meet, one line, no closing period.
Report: value=541178.56 unit=m³
